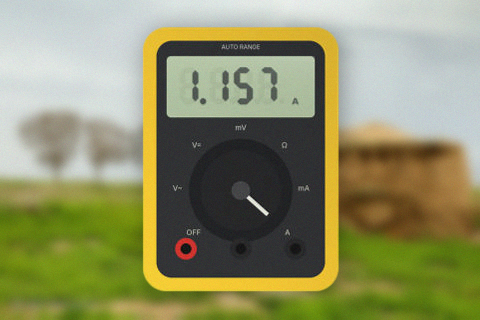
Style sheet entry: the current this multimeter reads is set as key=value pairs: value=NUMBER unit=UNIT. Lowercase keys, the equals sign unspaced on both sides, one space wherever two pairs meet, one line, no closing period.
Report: value=1.157 unit=A
